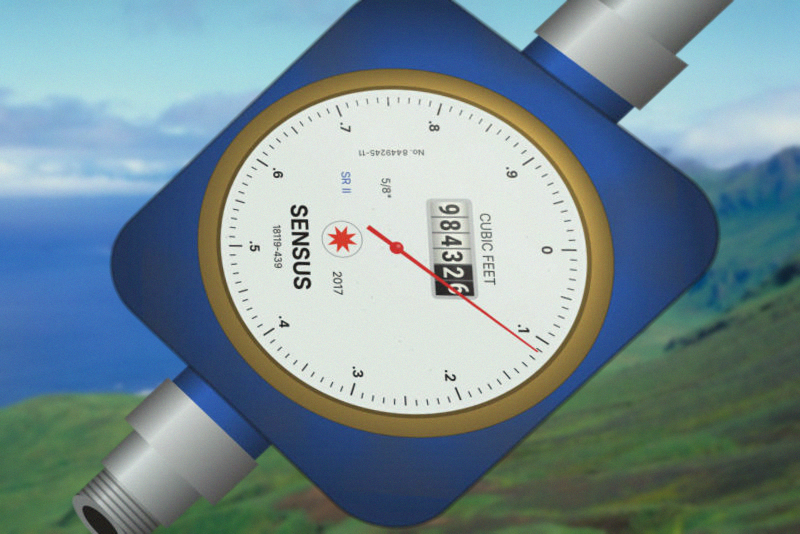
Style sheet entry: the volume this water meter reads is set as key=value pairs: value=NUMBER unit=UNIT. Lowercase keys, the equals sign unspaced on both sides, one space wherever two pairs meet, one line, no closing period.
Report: value=984326.11 unit=ft³
